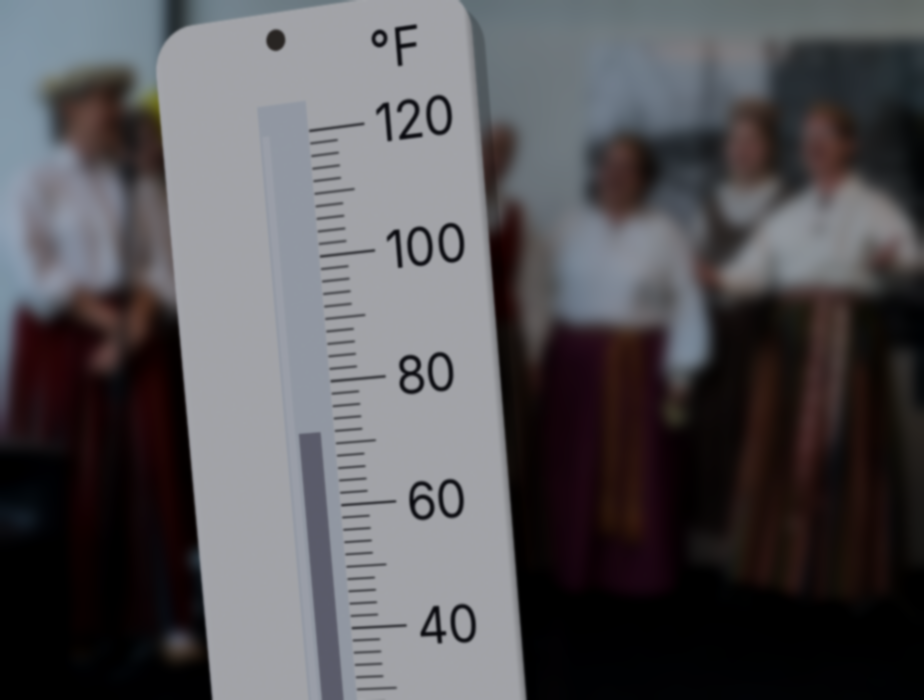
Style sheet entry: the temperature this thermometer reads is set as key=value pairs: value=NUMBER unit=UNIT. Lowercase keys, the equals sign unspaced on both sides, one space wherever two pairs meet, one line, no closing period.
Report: value=72 unit=°F
